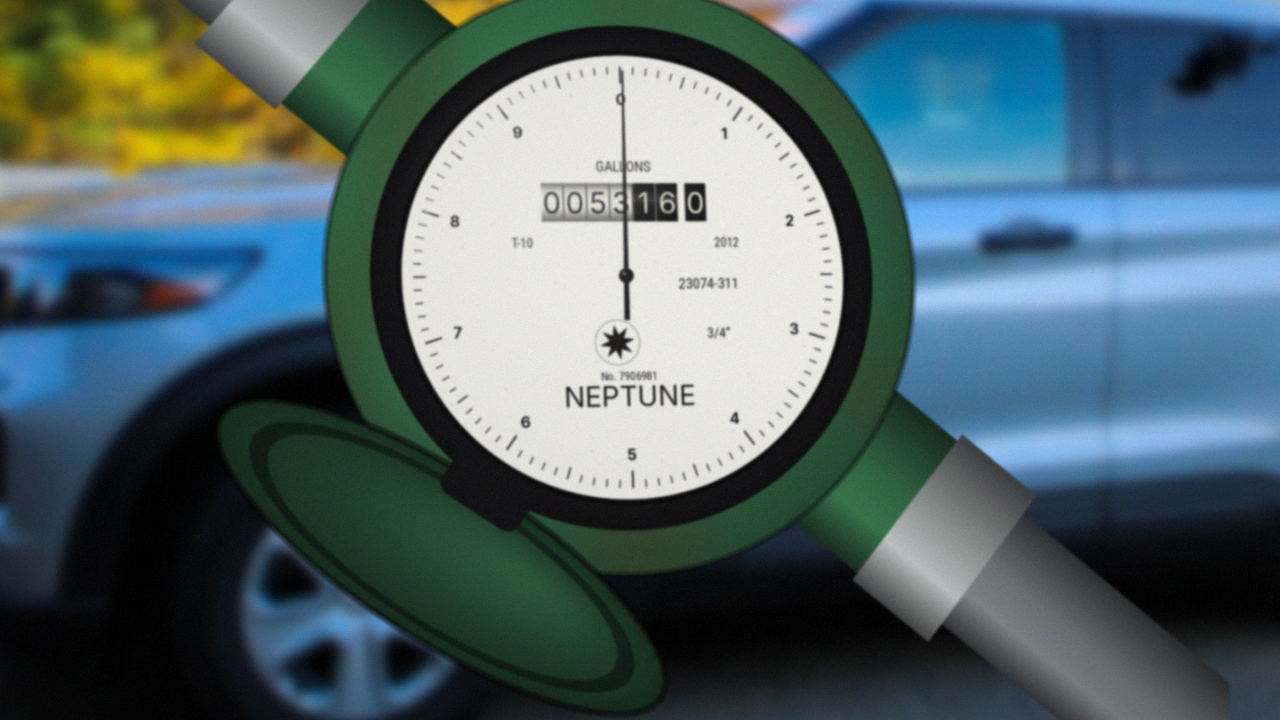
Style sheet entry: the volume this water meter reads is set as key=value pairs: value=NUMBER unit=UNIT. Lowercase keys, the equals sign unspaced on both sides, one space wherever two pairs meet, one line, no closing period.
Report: value=53160.0 unit=gal
